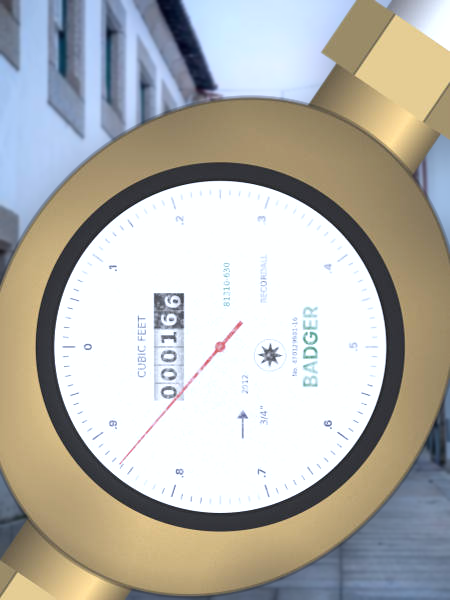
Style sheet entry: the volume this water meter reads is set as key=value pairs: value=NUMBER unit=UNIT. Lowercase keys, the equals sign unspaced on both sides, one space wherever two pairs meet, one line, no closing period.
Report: value=165.86 unit=ft³
